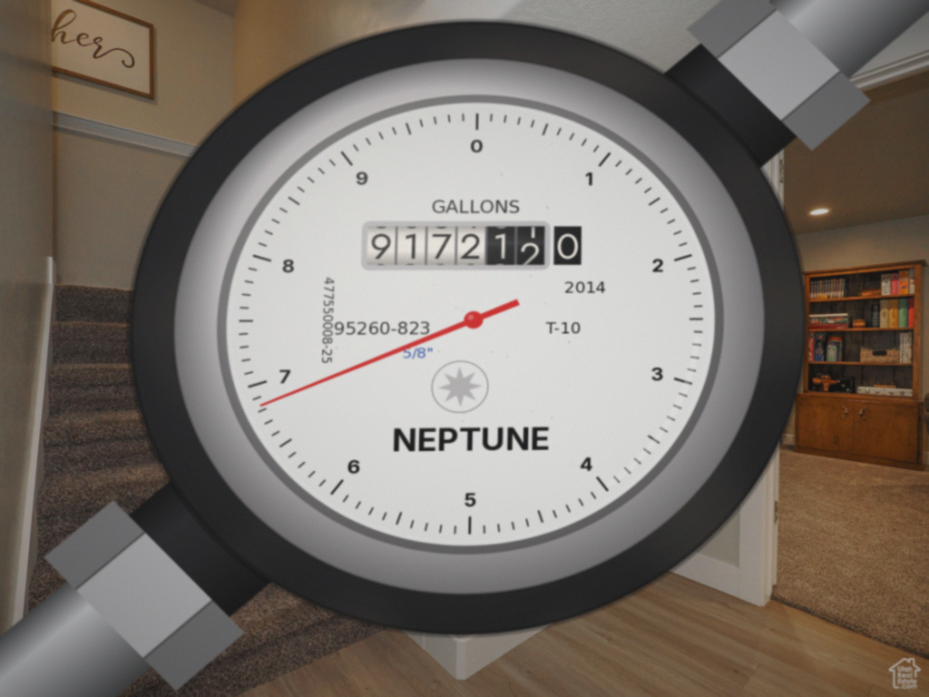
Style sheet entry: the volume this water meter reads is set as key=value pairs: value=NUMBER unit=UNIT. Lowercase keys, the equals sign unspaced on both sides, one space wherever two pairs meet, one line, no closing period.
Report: value=9172116.8 unit=gal
